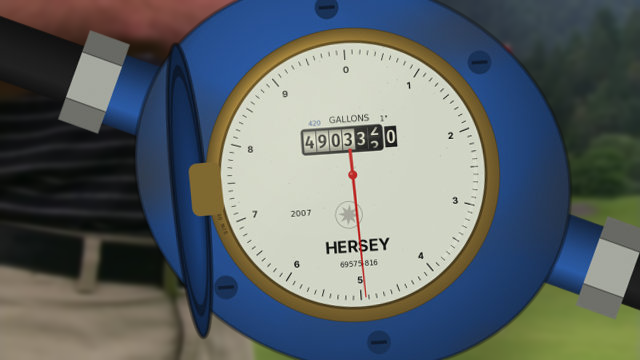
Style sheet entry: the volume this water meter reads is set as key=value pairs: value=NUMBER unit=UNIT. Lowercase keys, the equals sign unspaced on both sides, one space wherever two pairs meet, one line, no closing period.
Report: value=4903324.9 unit=gal
